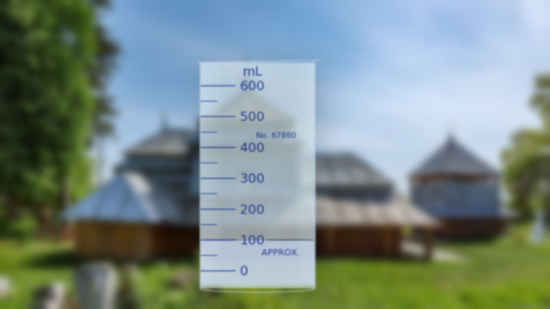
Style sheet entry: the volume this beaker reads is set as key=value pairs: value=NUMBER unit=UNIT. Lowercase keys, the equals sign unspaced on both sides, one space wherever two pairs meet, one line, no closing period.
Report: value=100 unit=mL
